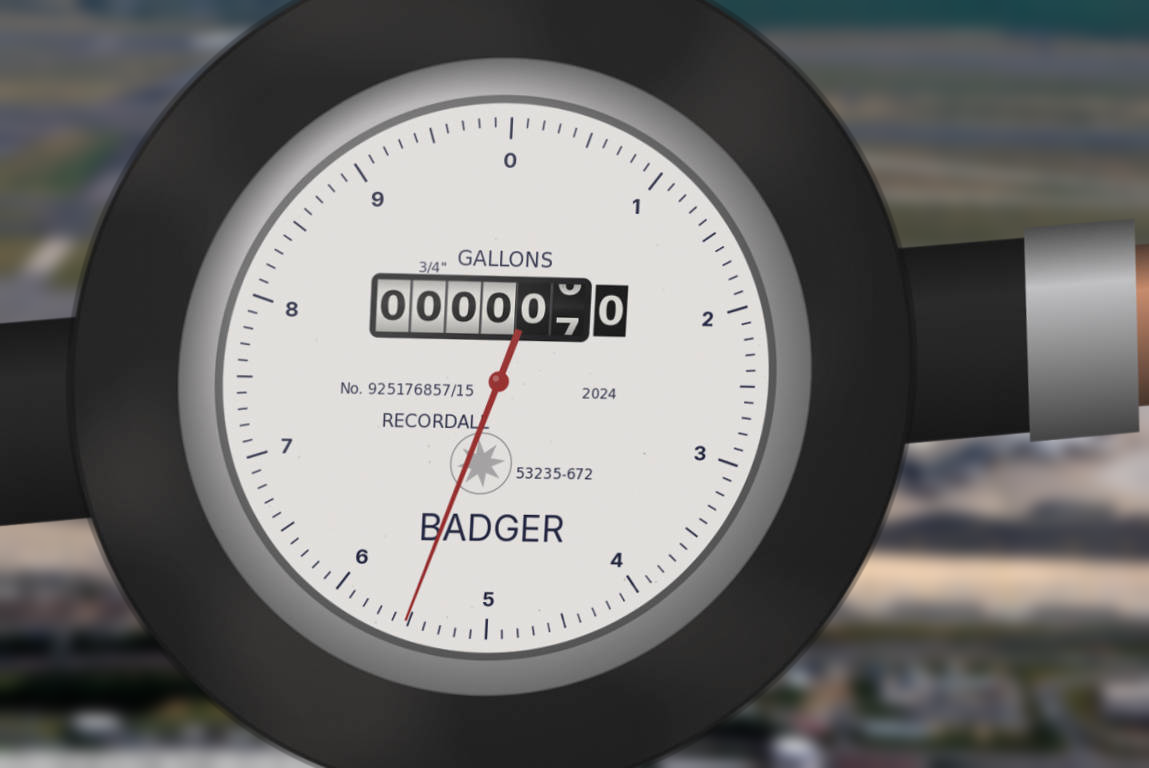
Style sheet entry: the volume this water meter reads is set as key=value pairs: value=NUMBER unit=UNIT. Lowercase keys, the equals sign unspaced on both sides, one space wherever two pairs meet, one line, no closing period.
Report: value=65.5 unit=gal
